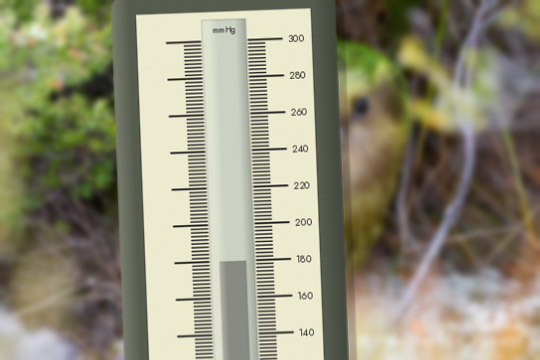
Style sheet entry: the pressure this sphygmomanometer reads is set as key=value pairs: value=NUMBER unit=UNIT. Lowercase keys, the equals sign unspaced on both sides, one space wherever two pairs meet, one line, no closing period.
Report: value=180 unit=mmHg
